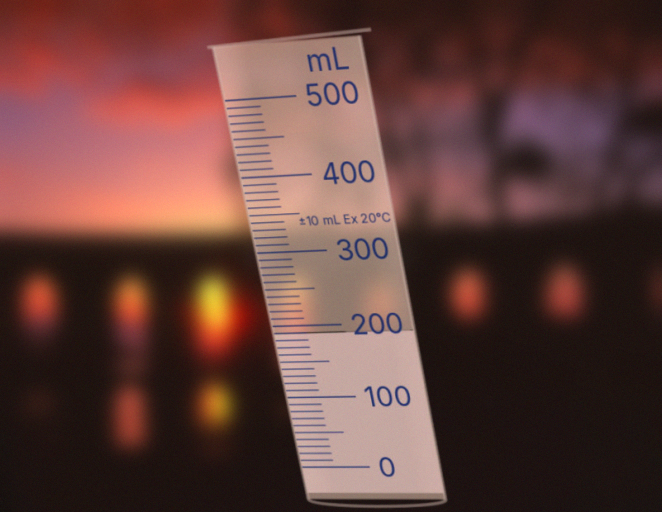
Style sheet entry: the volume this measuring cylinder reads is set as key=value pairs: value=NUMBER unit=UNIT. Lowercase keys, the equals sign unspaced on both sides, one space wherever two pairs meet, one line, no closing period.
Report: value=190 unit=mL
